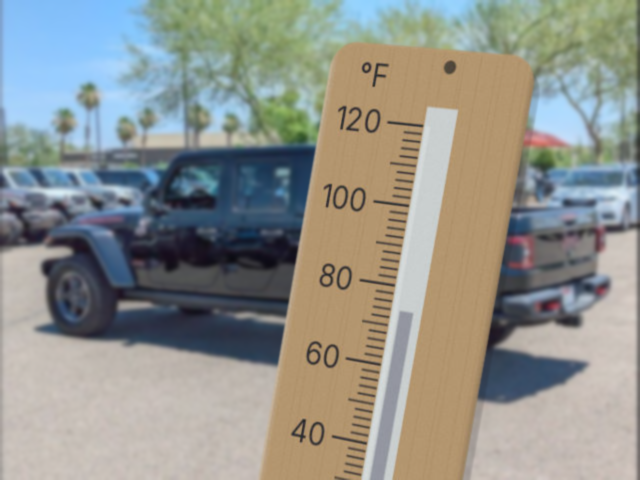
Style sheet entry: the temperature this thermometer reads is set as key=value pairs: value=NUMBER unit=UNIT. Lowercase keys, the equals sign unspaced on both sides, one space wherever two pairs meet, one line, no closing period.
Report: value=74 unit=°F
